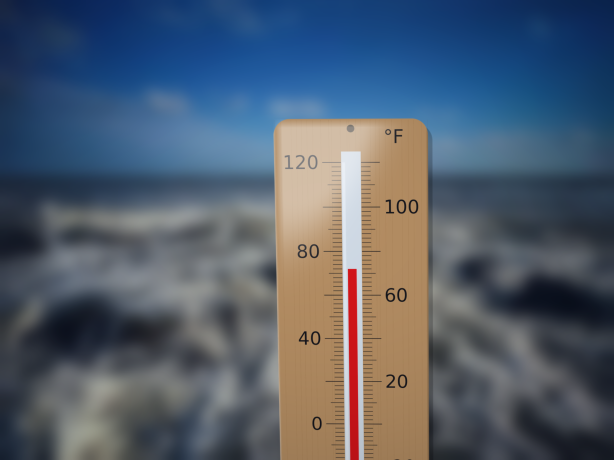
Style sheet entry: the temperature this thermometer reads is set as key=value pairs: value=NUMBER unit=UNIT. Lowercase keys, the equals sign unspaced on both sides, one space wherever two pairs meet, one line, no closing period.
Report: value=72 unit=°F
